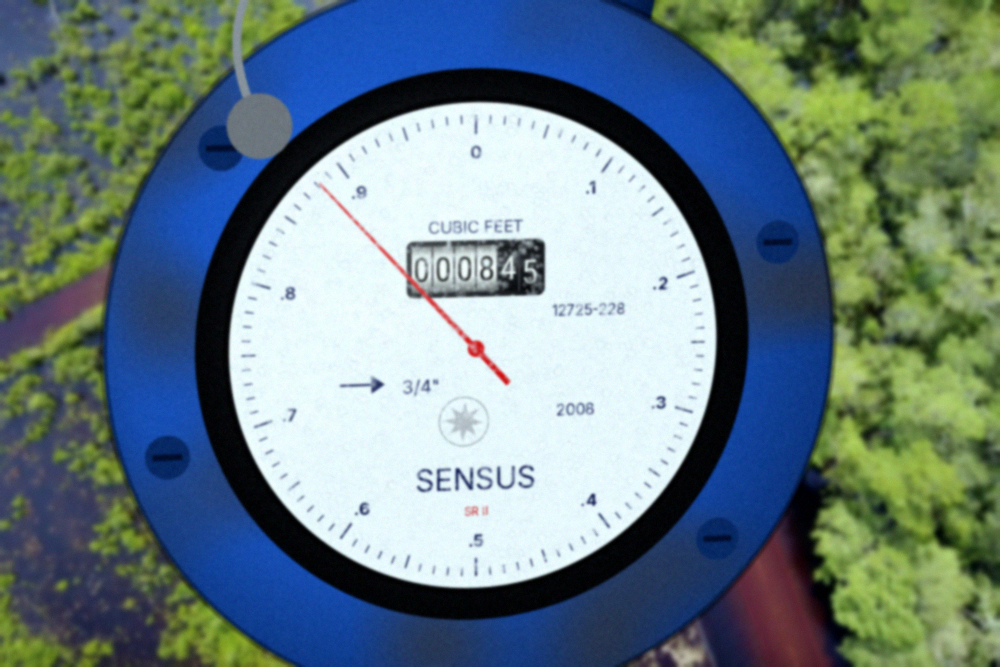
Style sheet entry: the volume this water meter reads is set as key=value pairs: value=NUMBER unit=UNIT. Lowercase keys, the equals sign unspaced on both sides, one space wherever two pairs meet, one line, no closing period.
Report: value=844.88 unit=ft³
